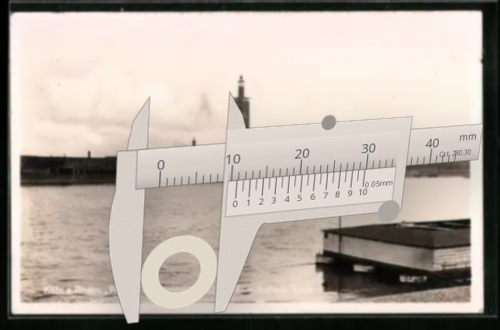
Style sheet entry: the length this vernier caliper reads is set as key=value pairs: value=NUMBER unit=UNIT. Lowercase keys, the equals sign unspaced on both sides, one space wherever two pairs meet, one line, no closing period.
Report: value=10.8 unit=mm
